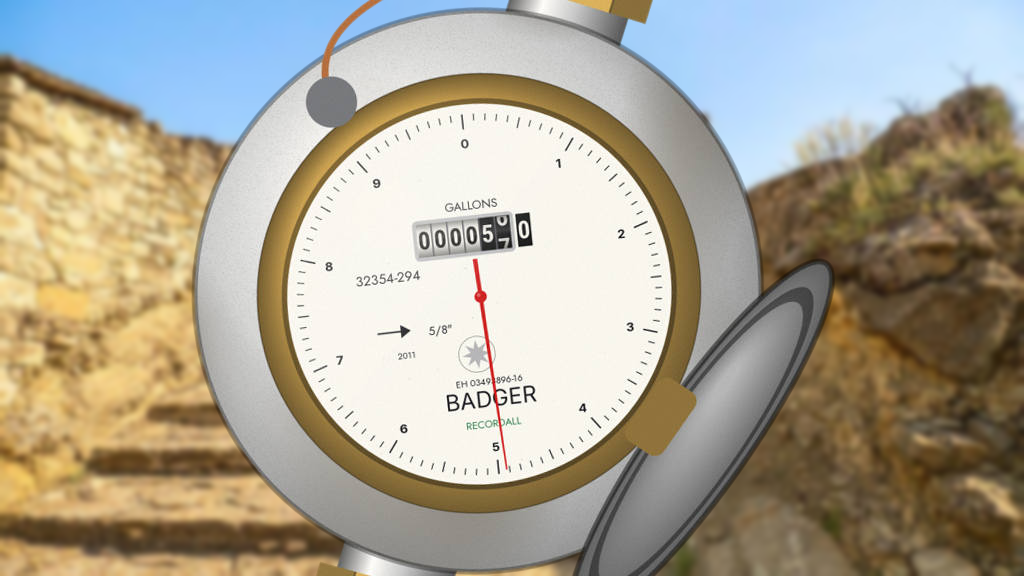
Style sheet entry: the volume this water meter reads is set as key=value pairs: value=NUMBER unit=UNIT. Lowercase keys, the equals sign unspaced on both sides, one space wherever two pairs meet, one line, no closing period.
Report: value=564.9 unit=gal
